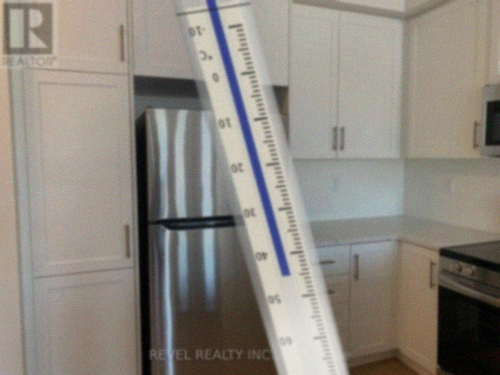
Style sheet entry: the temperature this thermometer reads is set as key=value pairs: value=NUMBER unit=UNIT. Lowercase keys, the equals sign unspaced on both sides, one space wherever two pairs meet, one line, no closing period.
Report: value=45 unit=°C
